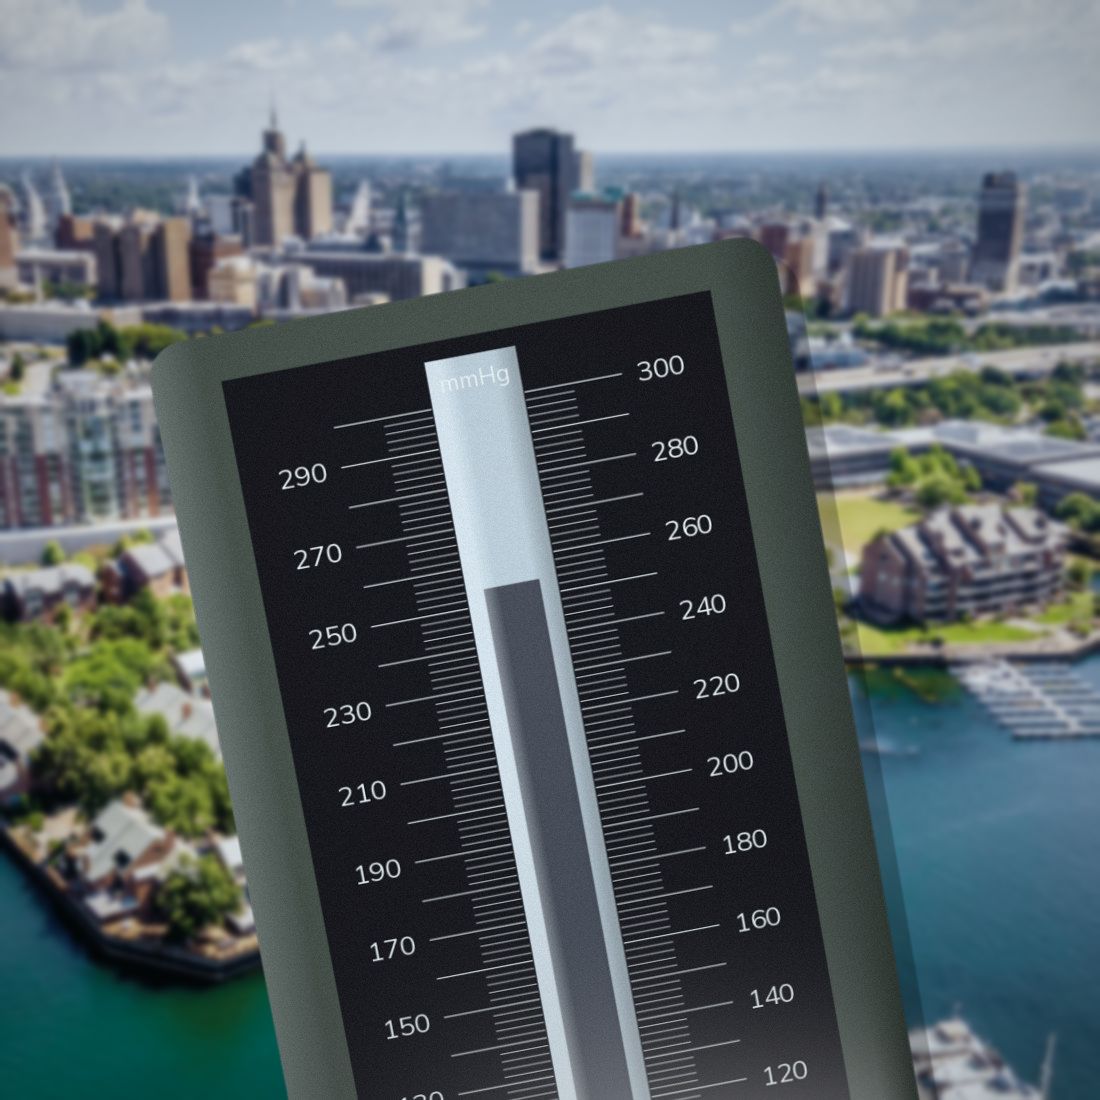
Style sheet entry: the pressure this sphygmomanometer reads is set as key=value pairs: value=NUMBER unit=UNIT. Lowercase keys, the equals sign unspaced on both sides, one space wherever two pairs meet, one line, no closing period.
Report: value=254 unit=mmHg
